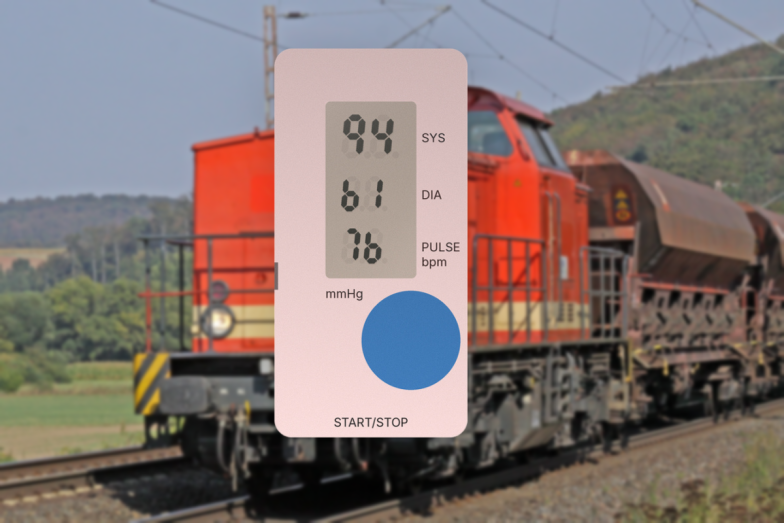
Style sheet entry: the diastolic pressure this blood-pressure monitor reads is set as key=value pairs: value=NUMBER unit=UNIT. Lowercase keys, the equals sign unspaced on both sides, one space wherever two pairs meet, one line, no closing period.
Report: value=61 unit=mmHg
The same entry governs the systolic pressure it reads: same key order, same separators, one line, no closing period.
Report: value=94 unit=mmHg
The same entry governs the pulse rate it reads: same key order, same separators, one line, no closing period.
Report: value=76 unit=bpm
